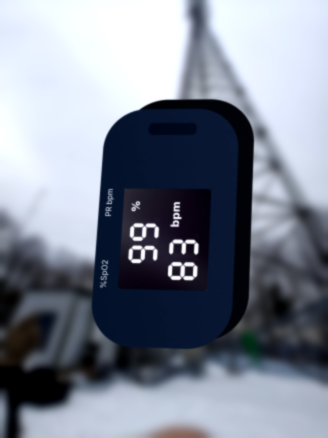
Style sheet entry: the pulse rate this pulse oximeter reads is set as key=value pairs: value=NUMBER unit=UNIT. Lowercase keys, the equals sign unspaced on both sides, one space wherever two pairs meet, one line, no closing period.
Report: value=83 unit=bpm
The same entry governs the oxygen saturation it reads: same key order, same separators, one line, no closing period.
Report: value=99 unit=%
